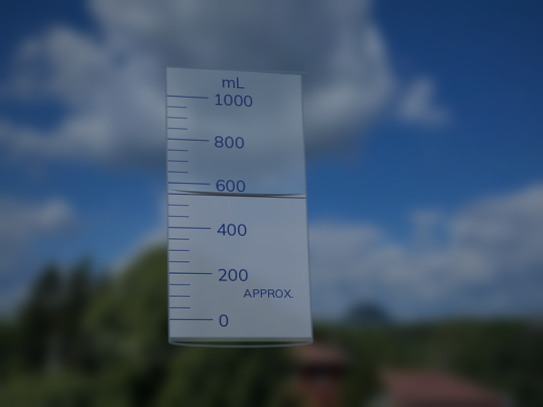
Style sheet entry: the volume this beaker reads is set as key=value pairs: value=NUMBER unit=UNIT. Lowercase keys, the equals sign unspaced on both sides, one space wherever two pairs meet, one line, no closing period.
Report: value=550 unit=mL
